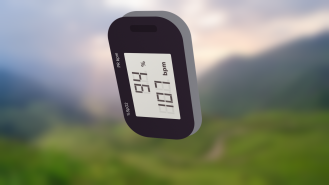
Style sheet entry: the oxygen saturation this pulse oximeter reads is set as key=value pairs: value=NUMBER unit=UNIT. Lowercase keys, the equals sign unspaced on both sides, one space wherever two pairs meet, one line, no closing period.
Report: value=94 unit=%
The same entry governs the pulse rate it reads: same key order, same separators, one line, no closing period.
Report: value=107 unit=bpm
